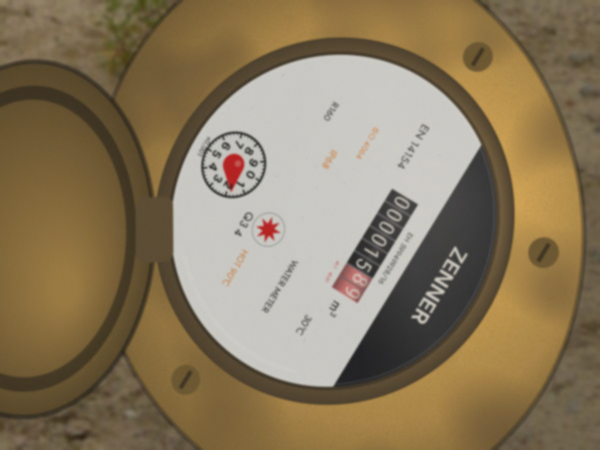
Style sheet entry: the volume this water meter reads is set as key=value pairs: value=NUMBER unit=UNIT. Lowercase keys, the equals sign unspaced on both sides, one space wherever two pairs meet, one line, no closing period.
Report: value=15.891 unit=m³
